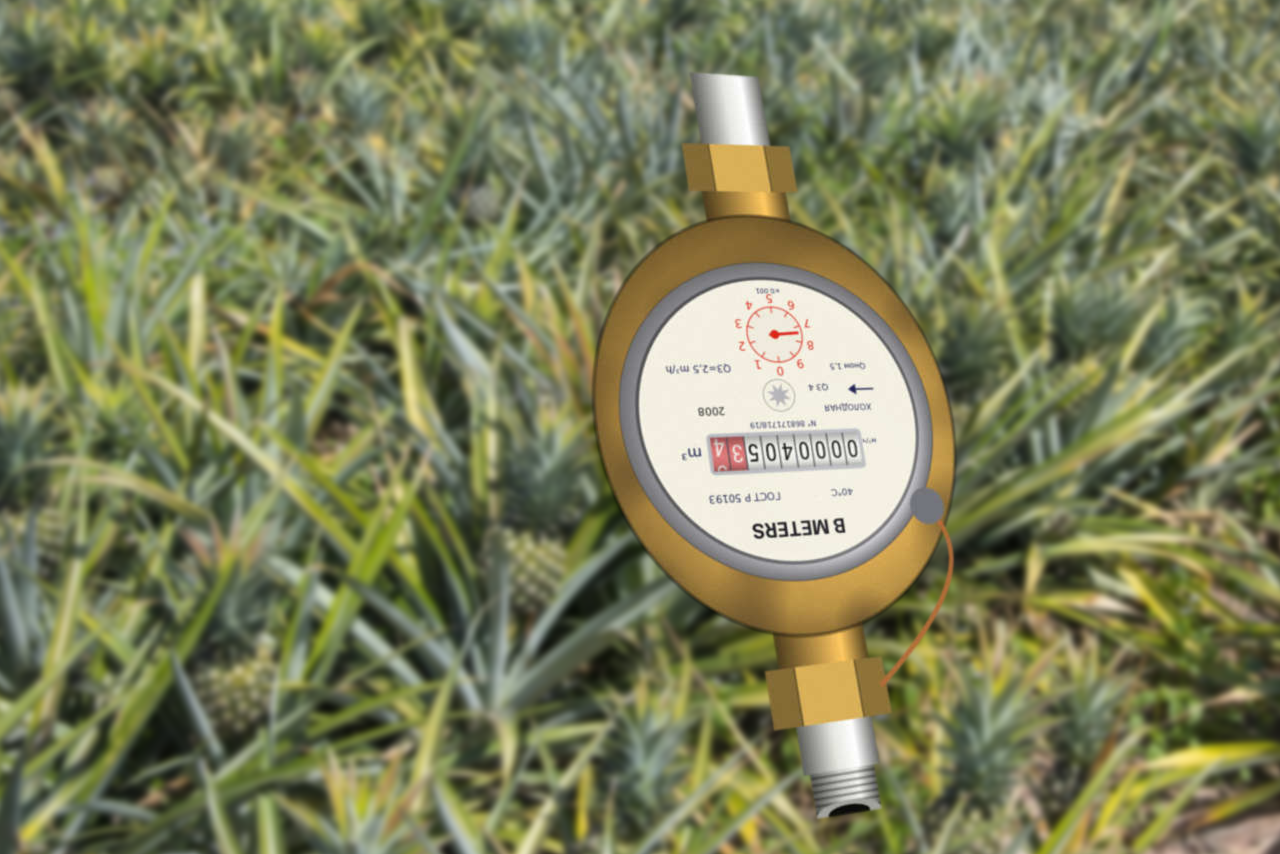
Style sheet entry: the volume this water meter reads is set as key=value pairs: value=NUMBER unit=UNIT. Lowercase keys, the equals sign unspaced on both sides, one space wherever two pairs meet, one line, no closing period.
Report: value=405.337 unit=m³
